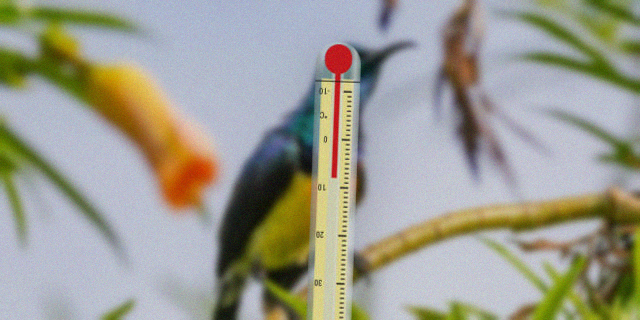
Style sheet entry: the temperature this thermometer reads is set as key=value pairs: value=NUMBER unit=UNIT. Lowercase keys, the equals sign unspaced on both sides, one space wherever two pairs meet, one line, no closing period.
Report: value=8 unit=°C
